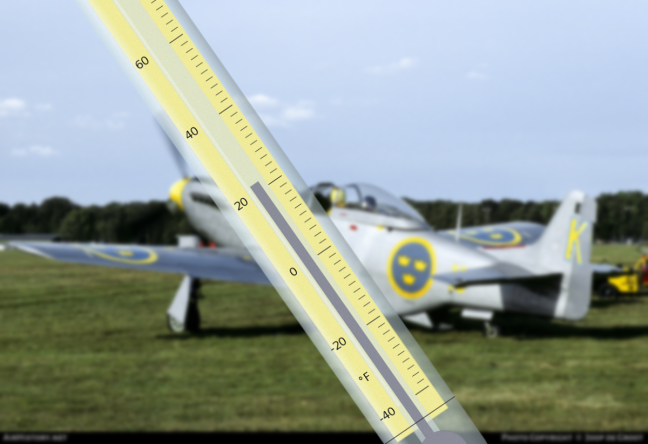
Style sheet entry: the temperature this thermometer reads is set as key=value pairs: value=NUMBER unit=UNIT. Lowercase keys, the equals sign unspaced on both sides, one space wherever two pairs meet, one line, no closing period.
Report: value=22 unit=°F
